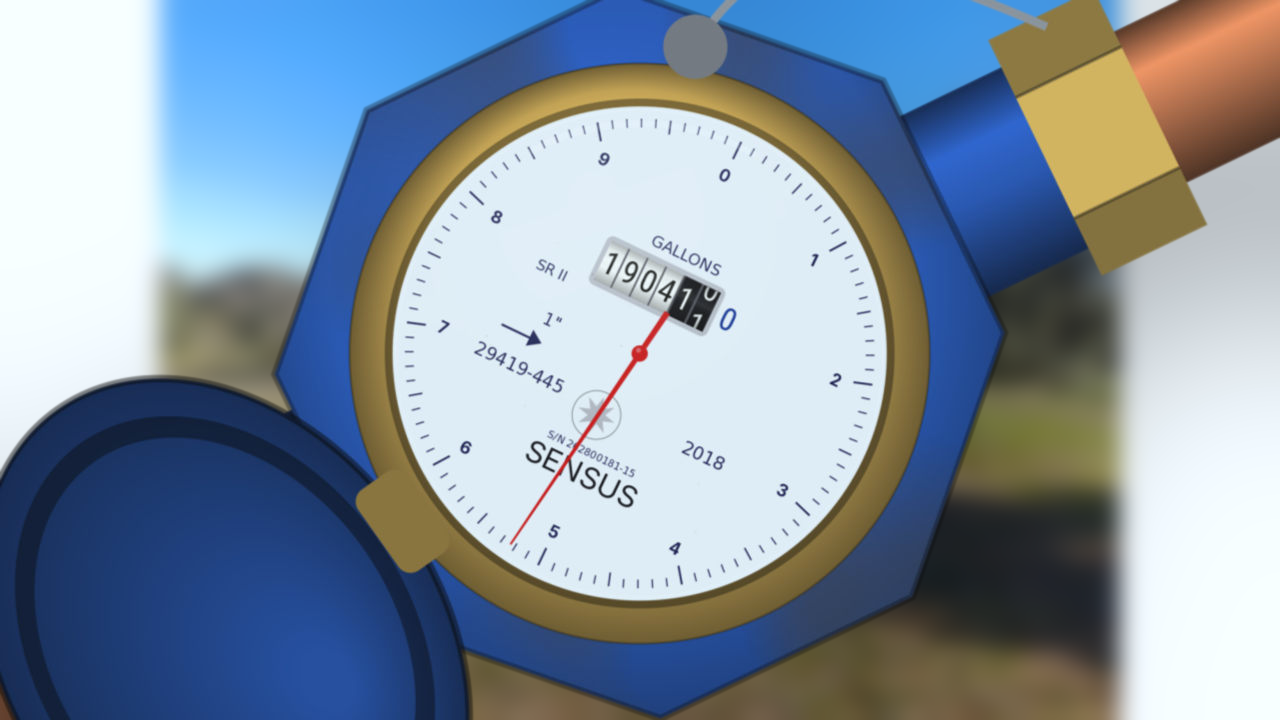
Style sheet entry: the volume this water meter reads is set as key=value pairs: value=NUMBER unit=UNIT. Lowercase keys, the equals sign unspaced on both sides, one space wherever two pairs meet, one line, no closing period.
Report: value=1904105.2 unit=gal
